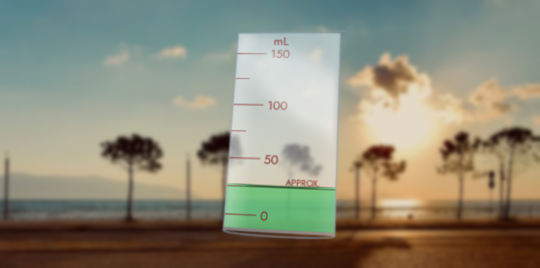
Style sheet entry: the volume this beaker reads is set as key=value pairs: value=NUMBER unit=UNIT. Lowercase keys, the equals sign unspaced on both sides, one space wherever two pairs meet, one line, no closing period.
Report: value=25 unit=mL
